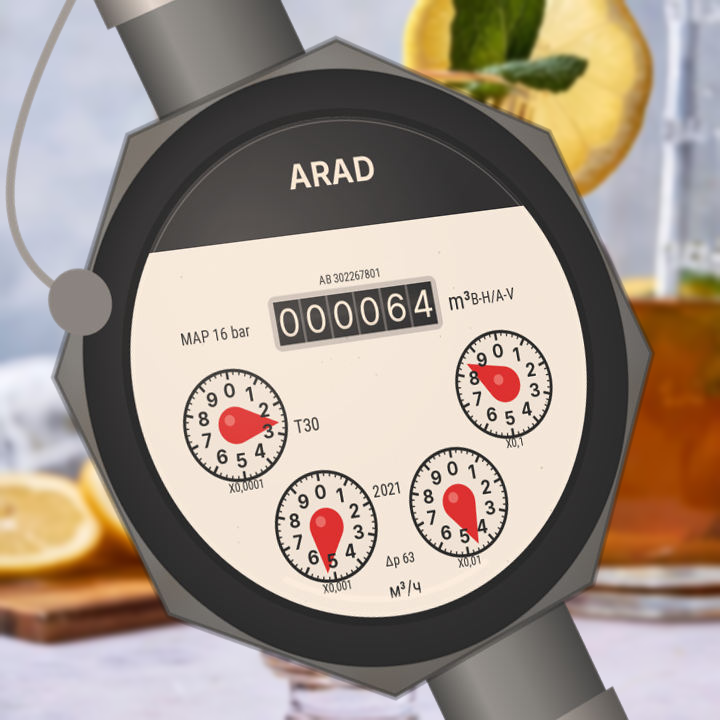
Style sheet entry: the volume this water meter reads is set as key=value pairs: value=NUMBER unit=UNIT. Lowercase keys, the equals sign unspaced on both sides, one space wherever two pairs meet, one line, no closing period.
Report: value=64.8452 unit=m³
